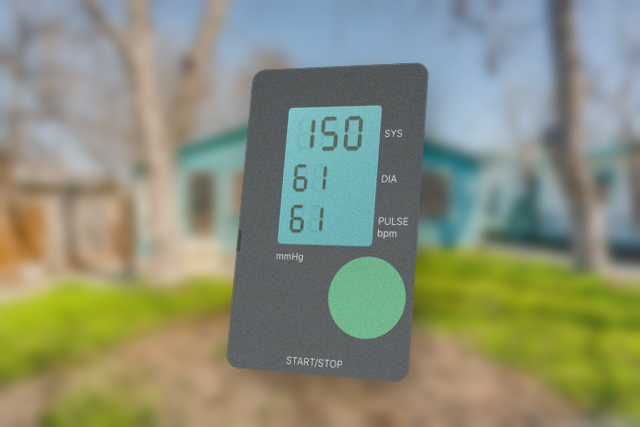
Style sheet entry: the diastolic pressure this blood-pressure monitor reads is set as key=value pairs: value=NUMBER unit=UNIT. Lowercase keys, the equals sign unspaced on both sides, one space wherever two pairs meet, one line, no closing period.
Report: value=61 unit=mmHg
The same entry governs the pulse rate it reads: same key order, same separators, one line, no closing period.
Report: value=61 unit=bpm
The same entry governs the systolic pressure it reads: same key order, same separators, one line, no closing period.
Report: value=150 unit=mmHg
